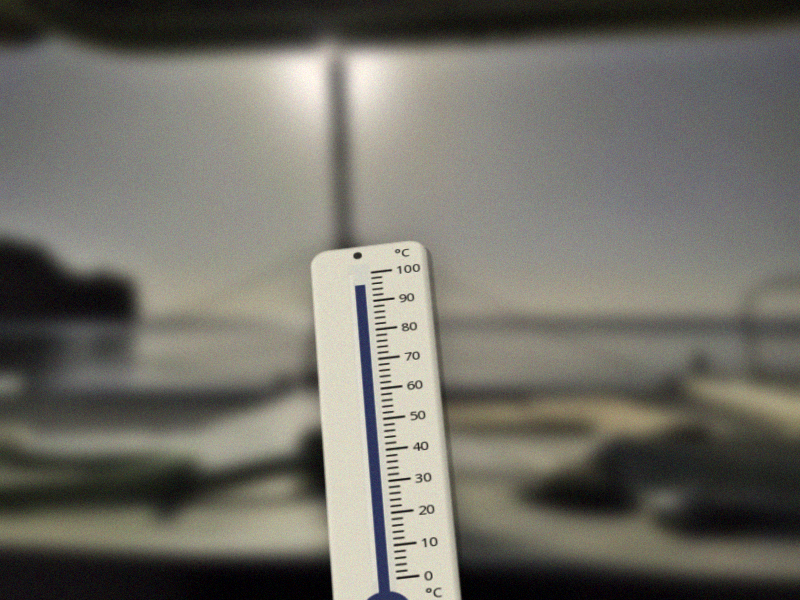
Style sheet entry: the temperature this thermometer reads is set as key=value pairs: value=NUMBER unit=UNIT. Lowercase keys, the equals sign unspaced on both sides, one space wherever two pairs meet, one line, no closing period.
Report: value=96 unit=°C
